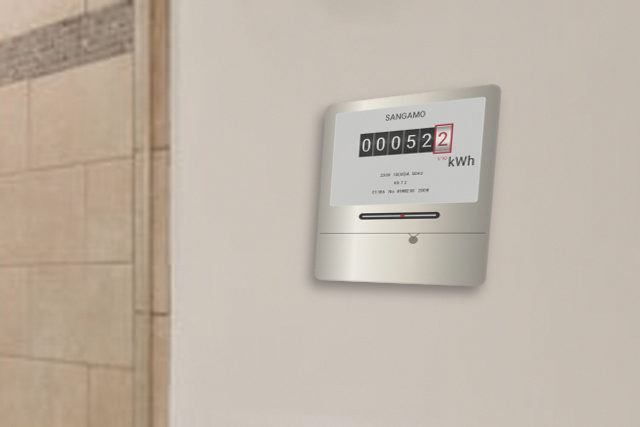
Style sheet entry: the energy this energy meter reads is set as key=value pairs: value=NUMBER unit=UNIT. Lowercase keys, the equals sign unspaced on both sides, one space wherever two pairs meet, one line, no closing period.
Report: value=52.2 unit=kWh
